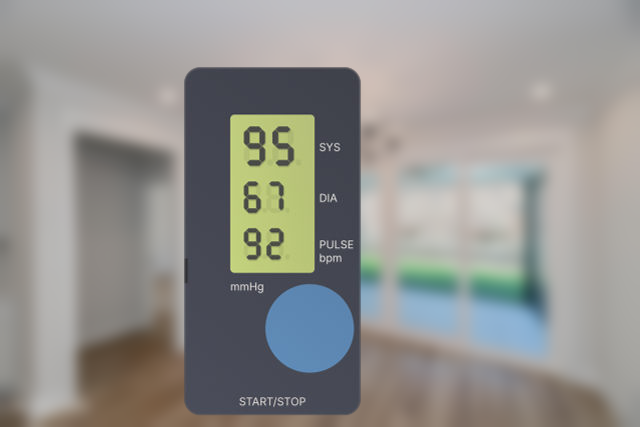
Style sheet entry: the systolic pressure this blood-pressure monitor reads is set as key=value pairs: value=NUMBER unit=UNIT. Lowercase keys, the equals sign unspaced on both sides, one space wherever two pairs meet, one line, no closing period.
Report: value=95 unit=mmHg
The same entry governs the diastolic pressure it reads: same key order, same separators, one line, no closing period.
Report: value=67 unit=mmHg
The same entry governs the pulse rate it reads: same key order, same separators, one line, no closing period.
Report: value=92 unit=bpm
